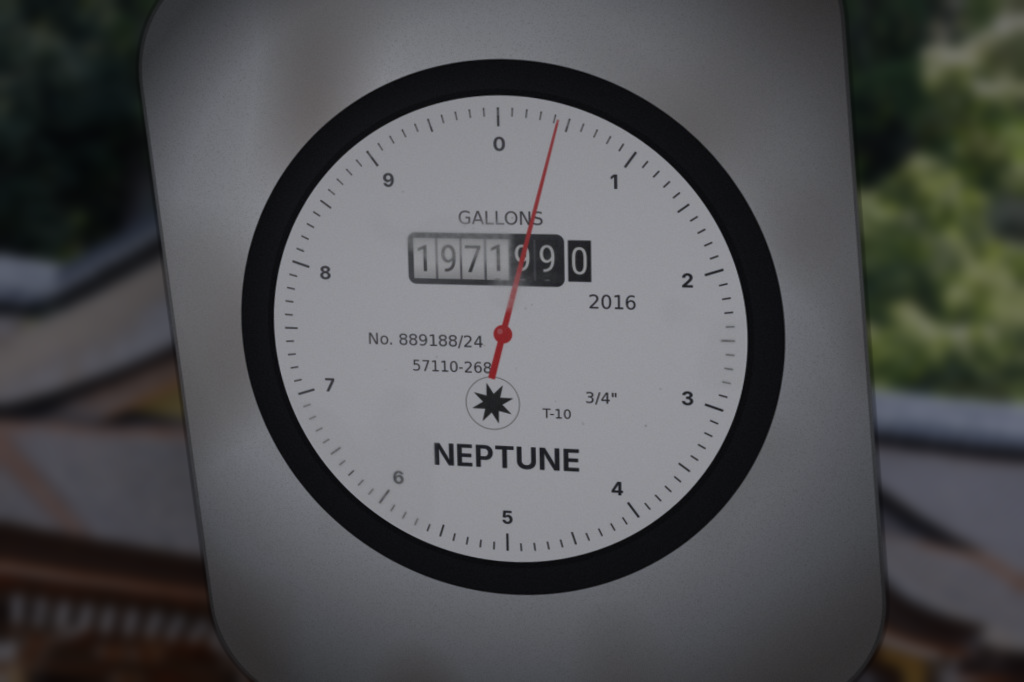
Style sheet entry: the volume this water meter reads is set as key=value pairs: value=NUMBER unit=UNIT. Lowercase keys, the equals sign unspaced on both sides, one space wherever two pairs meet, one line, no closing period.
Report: value=1971990.4 unit=gal
